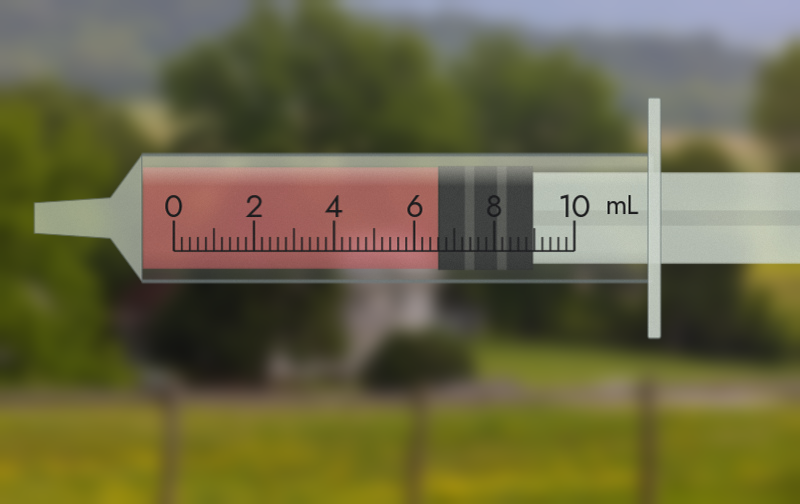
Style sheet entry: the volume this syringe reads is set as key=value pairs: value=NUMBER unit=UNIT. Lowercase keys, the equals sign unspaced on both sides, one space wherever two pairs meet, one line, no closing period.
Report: value=6.6 unit=mL
